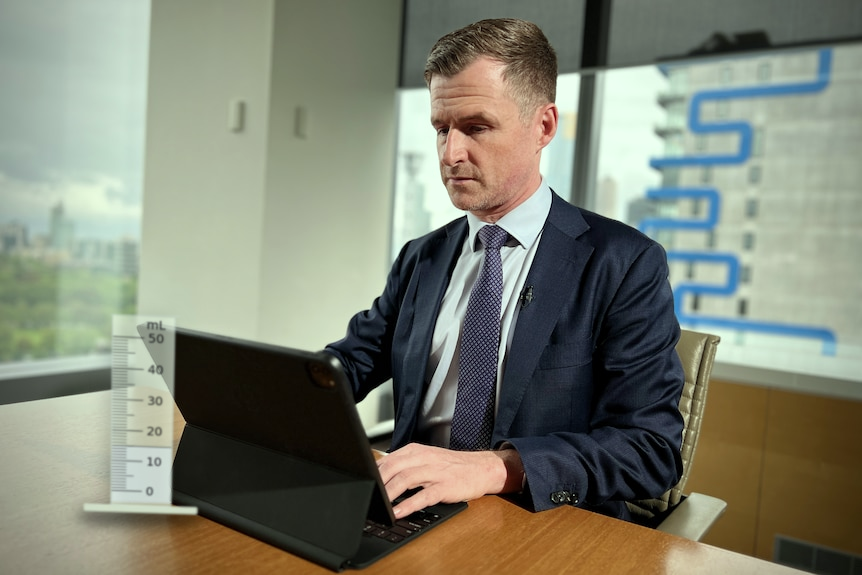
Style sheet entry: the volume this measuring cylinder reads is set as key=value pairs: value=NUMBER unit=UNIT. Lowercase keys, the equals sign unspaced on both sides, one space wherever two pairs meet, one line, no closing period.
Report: value=15 unit=mL
